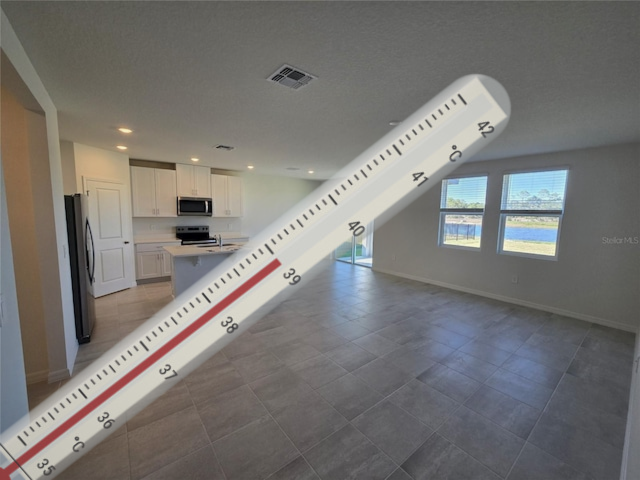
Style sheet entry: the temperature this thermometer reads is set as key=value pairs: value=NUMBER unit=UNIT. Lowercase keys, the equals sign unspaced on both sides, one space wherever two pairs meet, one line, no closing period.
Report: value=39 unit=°C
